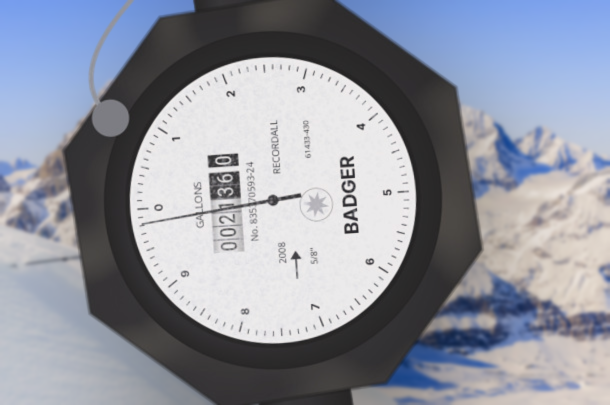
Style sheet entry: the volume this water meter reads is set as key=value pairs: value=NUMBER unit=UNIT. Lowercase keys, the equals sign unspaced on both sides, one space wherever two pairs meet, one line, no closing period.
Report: value=21359.8 unit=gal
